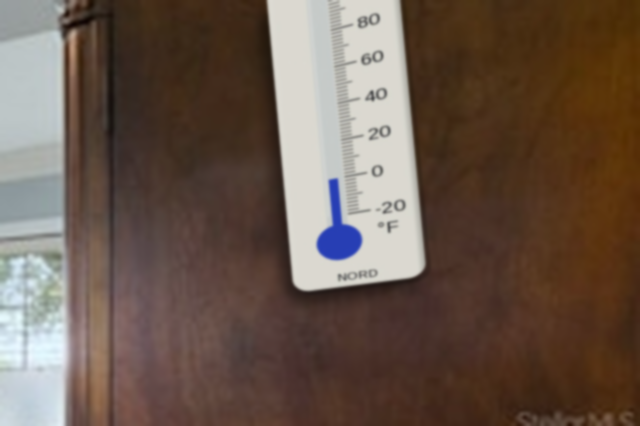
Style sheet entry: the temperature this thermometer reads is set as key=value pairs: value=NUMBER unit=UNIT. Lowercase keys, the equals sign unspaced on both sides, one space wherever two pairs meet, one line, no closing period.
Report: value=0 unit=°F
